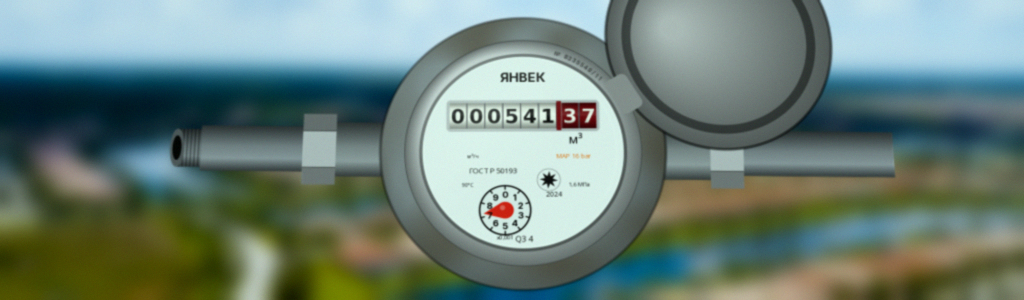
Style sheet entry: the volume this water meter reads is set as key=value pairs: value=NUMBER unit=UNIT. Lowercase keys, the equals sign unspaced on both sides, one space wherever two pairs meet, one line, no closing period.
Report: value=541.377 unit=m³
